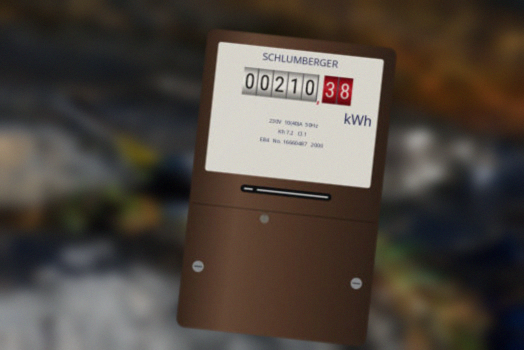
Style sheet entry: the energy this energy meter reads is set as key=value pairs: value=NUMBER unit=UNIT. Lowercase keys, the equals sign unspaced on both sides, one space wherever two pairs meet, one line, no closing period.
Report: value=210.38 unit=kWh
